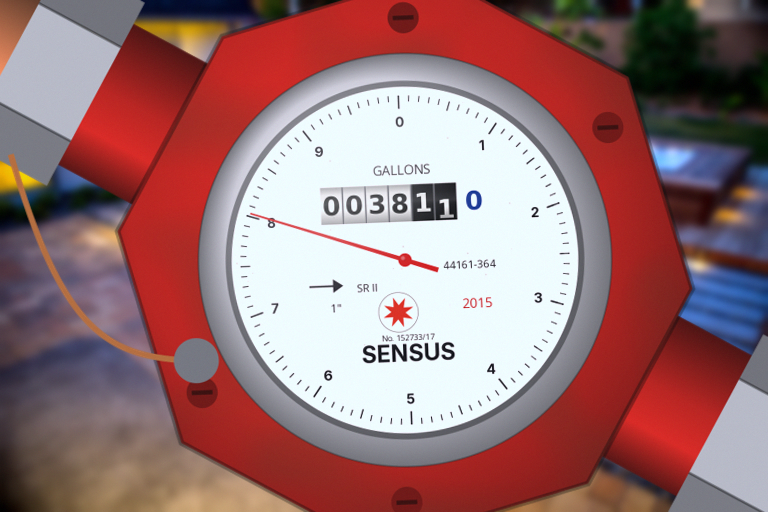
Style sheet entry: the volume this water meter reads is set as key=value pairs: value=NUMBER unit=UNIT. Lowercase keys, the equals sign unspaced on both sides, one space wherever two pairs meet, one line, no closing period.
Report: value=38108.0 unit=gal
